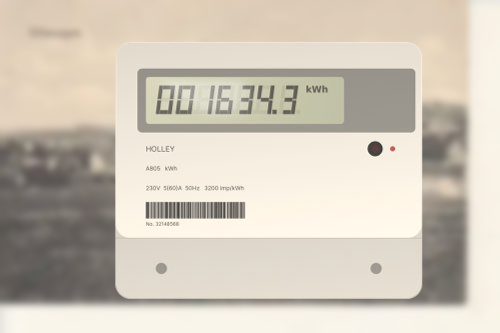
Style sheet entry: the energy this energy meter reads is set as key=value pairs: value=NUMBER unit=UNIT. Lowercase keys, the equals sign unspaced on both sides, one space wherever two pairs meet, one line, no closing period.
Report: value=1634.3 unit=kWh
